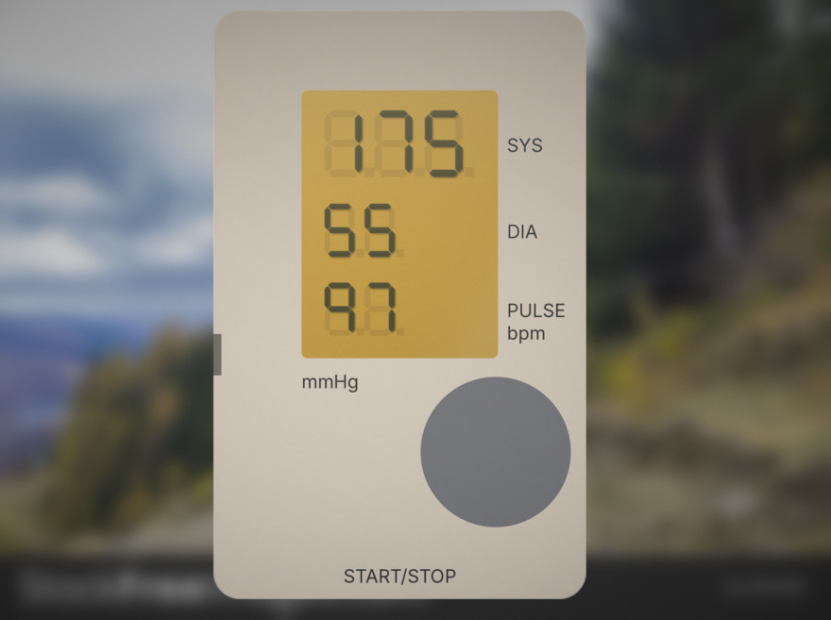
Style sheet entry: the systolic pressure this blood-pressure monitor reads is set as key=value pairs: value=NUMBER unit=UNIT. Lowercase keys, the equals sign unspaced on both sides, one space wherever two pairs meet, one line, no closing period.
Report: value=175 unit=mmHg
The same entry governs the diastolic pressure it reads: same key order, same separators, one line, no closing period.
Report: value=55 unit=mmHg
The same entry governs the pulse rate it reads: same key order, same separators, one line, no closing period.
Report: value=97 unit=bpm
